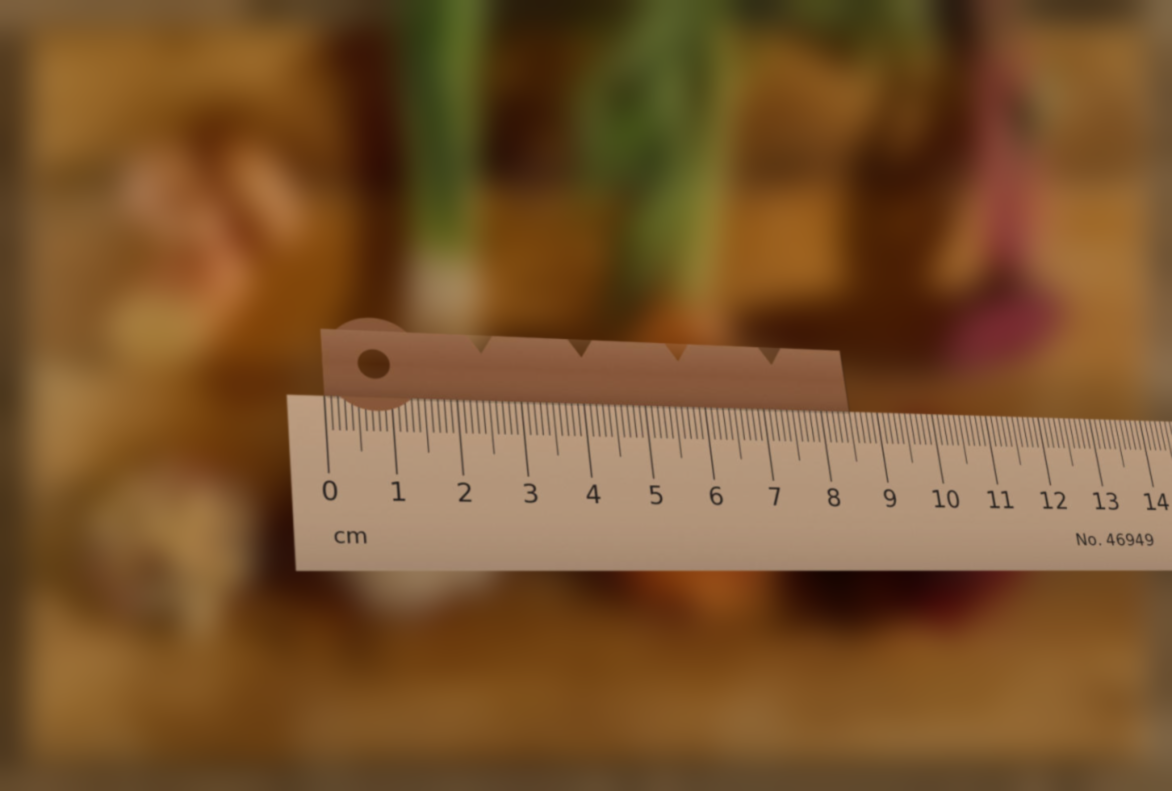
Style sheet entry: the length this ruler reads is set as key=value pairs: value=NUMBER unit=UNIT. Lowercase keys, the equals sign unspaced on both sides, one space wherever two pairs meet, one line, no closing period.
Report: value=8.5 unit=cm
